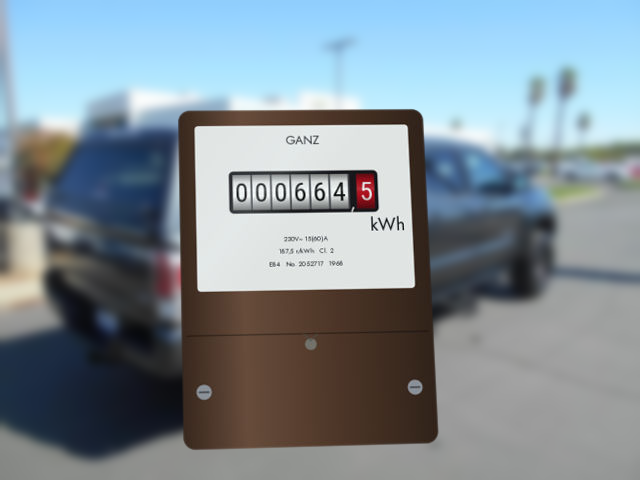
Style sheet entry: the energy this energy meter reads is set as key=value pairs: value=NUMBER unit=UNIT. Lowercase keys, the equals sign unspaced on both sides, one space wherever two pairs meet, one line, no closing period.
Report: value=664.5 unit=kWh
